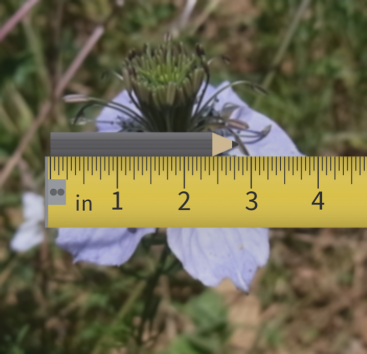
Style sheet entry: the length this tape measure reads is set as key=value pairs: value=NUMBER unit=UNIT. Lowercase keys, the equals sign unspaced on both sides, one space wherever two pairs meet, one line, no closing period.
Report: value=2.8125 unit=in
